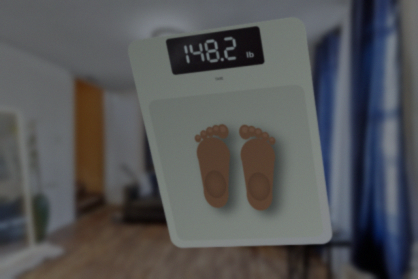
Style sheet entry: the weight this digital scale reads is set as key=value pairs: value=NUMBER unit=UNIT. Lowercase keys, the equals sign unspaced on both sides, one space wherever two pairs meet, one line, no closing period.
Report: value=148.2 unit=lb
